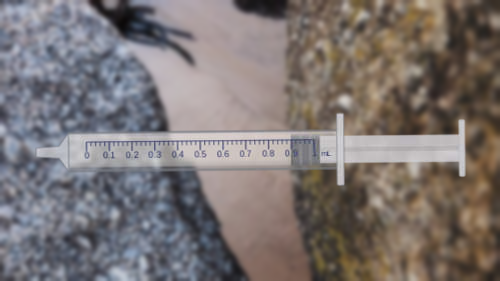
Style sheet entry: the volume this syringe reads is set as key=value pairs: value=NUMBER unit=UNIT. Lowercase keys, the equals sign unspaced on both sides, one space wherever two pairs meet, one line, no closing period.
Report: value=0.9 unit=mL
